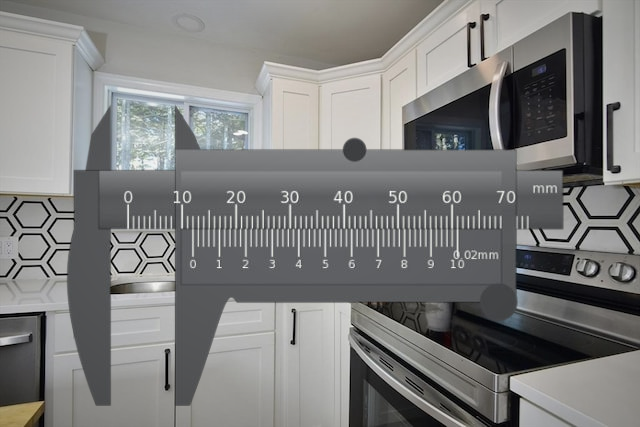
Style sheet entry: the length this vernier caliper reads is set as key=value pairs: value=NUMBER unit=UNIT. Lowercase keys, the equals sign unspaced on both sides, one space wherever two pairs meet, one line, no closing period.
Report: value=12.0 unit=mm
